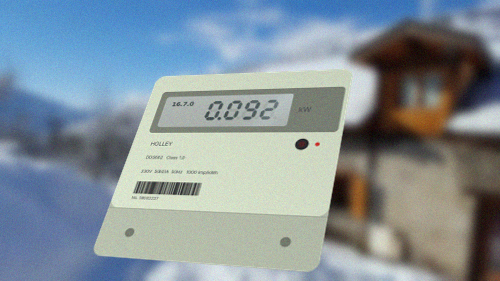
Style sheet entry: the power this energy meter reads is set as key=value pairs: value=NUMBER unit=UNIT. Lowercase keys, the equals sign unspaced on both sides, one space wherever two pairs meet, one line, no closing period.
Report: value=0.092 unit=kW
